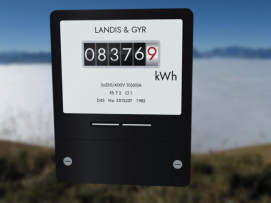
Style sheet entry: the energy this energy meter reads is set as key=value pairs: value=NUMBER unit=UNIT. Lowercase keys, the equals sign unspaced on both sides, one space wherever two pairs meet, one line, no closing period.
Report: value=8376.9 unit=kWh
